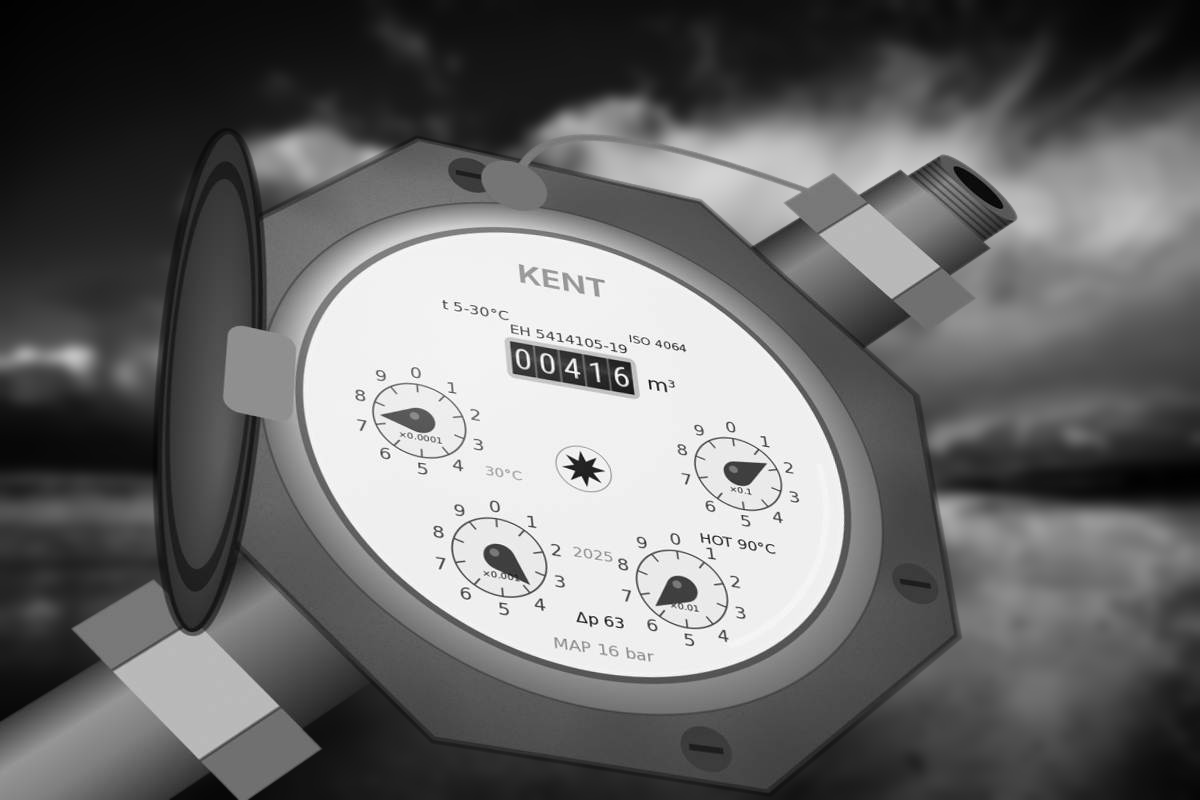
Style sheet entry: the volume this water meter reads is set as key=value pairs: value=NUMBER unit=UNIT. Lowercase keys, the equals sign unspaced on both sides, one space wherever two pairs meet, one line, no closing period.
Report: value=416.1637 unit=m³
